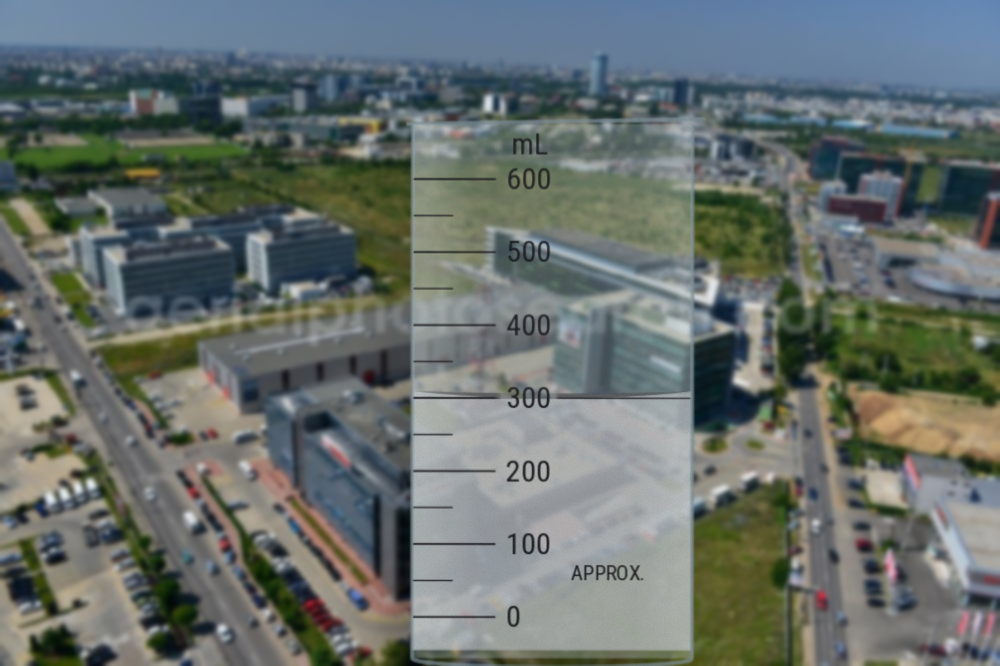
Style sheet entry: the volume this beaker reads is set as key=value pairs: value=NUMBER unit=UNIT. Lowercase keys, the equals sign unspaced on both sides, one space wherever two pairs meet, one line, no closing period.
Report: value=300 unit=mL
